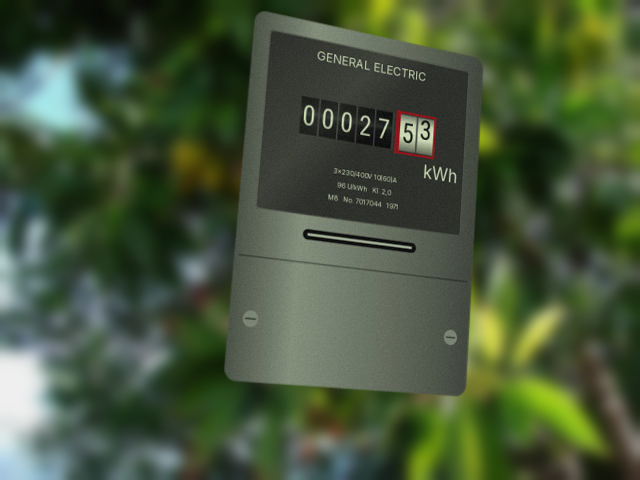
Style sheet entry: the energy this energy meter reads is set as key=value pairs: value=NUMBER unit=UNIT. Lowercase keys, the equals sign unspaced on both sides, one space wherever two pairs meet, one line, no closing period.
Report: value=27.53 unit=kWh
